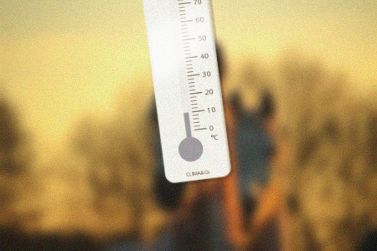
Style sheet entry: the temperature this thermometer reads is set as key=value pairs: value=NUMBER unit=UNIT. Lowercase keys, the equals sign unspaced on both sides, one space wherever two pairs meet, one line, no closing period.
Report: value=10 unit=°C
